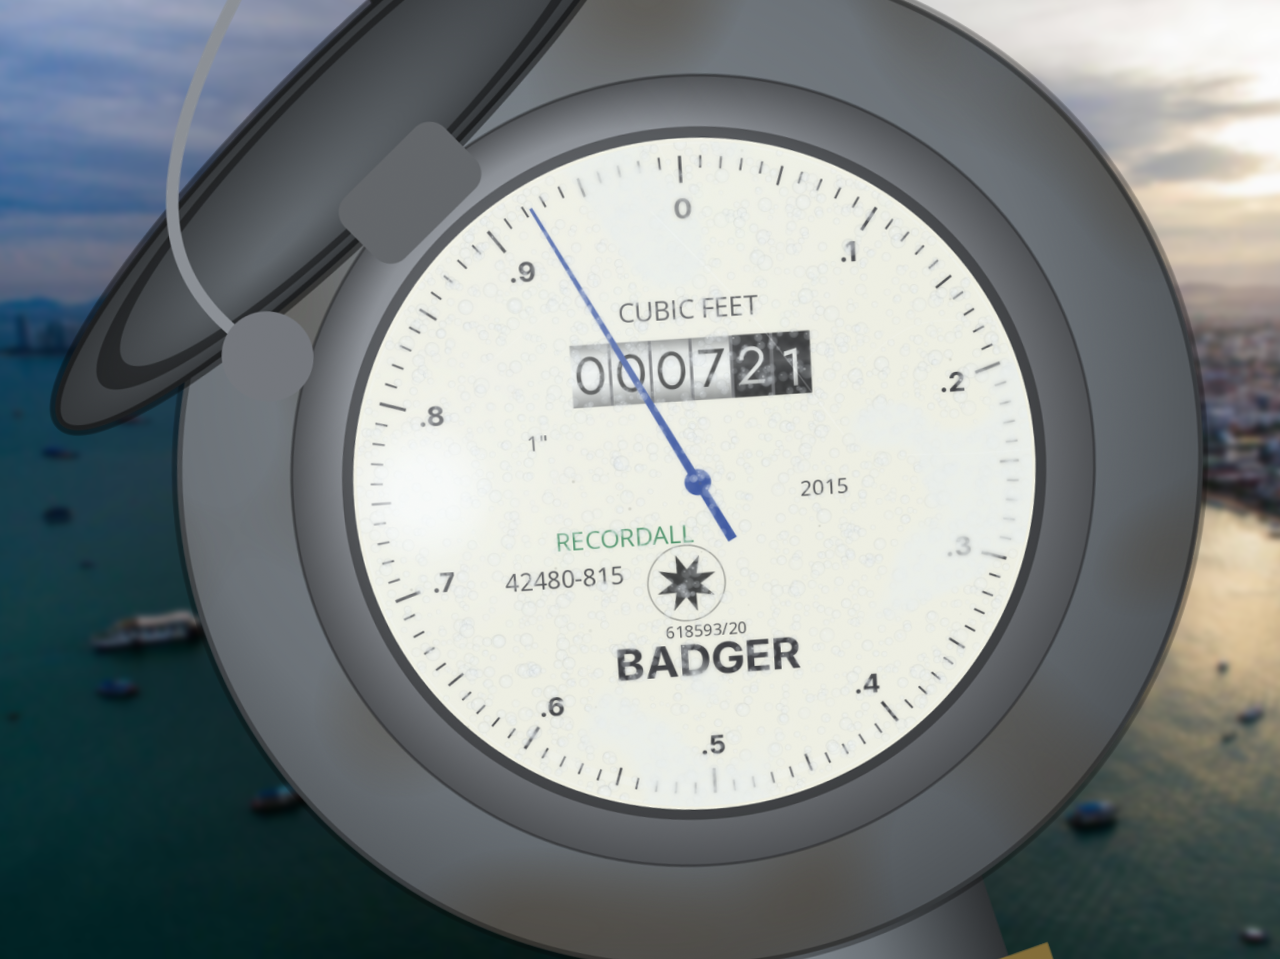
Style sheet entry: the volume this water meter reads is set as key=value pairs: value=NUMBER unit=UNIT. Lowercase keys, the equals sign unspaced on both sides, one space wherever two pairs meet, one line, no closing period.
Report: value=720.92 unit=ft³
